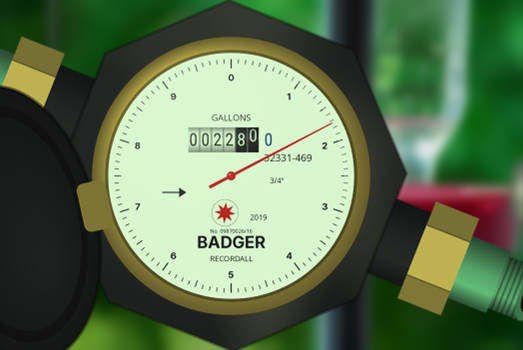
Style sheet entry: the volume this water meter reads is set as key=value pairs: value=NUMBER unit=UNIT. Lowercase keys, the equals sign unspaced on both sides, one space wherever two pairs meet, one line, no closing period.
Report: value=22801.7 unit=gal
